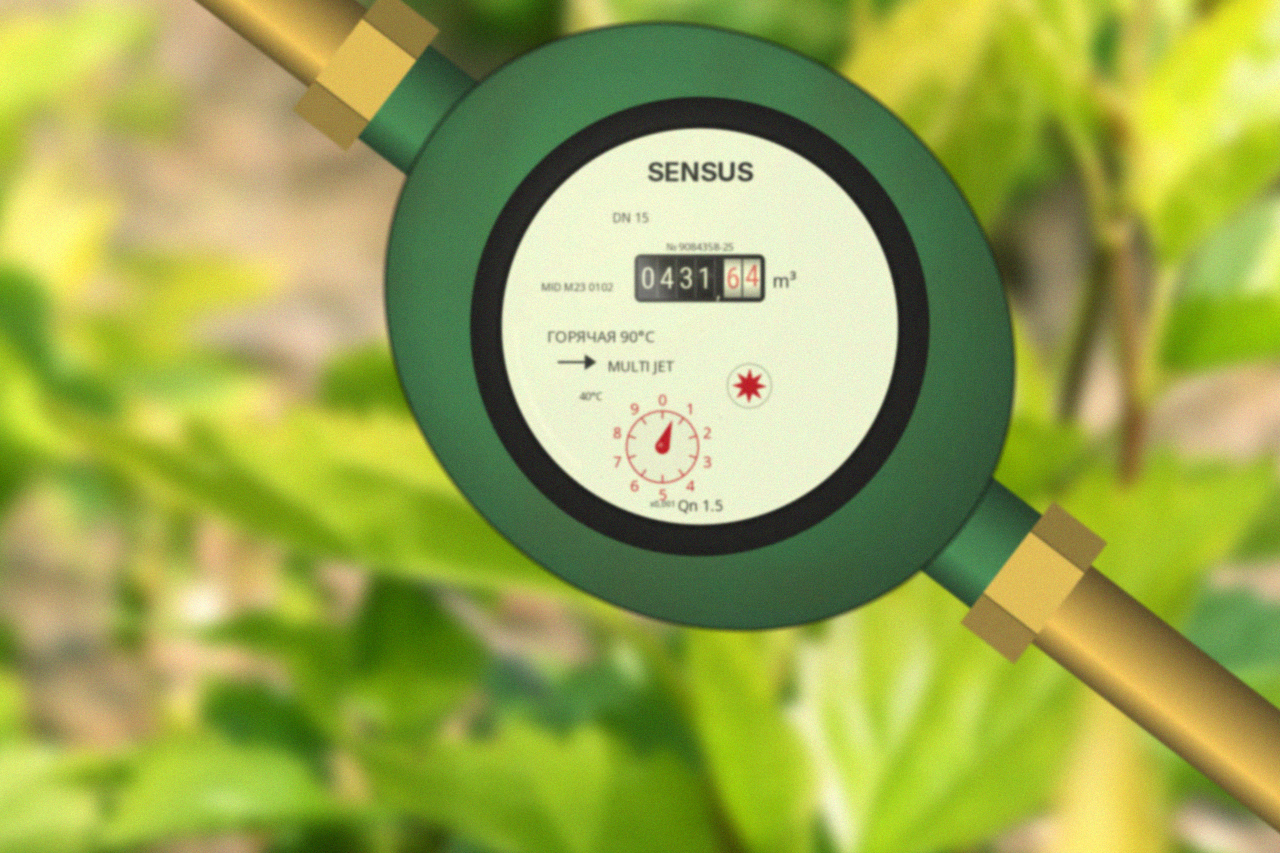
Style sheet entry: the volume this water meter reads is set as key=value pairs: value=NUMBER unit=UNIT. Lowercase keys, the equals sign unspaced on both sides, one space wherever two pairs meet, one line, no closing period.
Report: value=431.640 unit=m³
